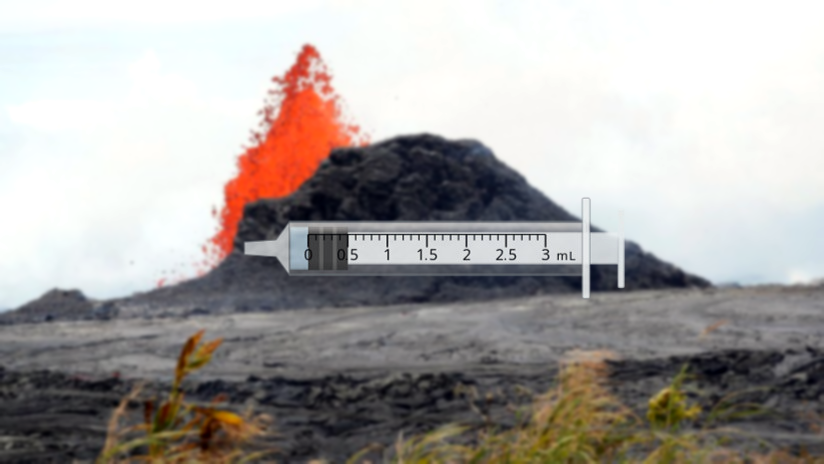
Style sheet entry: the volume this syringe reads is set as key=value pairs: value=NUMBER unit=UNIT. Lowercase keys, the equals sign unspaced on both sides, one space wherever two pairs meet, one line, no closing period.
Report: value=0 unit=mL
